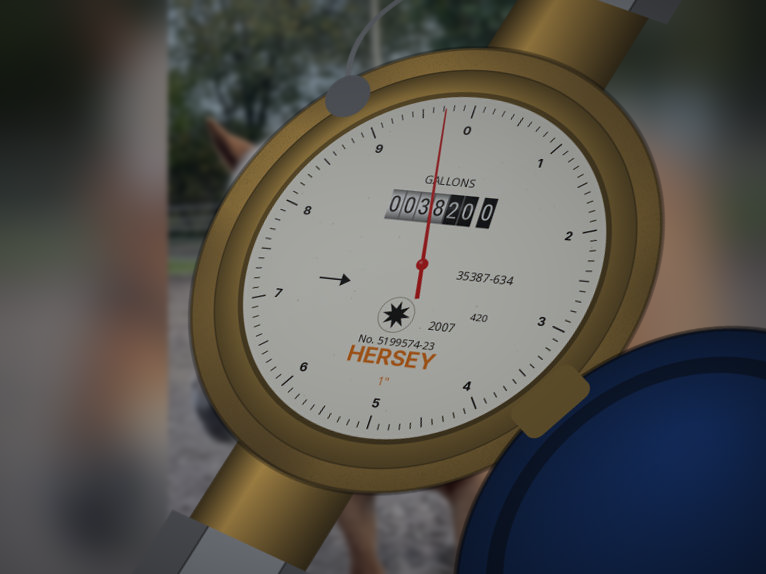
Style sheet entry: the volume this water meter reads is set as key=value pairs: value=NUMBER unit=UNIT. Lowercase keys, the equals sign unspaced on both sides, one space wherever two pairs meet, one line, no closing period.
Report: value=38199.7 unit=gal
